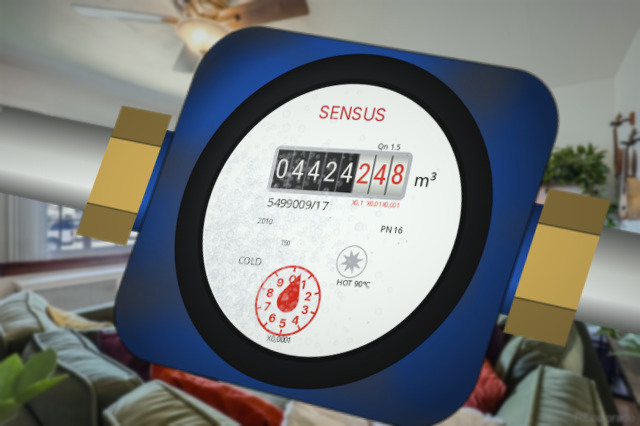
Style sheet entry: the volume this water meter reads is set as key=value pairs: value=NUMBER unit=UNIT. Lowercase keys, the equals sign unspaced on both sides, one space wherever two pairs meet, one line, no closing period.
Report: value=4424.2480 unit=m³
